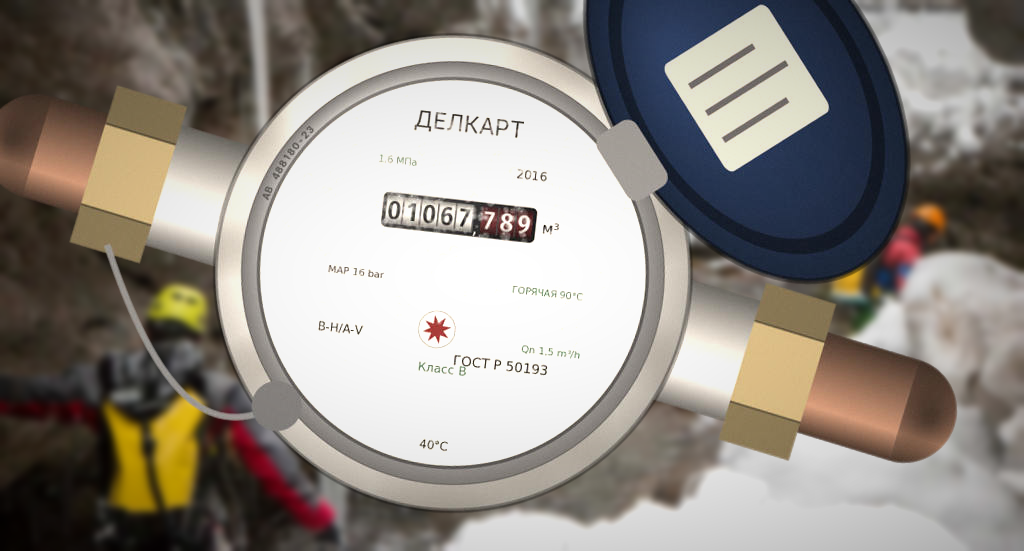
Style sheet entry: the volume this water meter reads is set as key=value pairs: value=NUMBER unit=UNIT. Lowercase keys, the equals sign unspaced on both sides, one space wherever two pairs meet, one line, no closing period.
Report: value=1067.789 unit=m³
